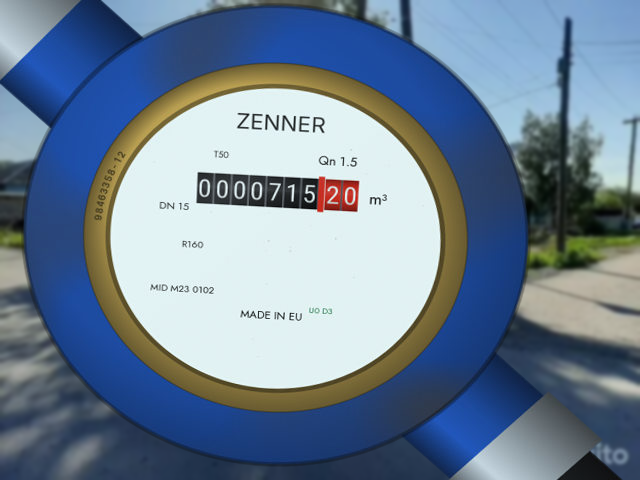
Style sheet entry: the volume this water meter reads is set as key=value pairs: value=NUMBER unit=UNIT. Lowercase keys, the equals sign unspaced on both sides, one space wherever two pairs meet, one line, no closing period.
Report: value=715.20 unit=m³
